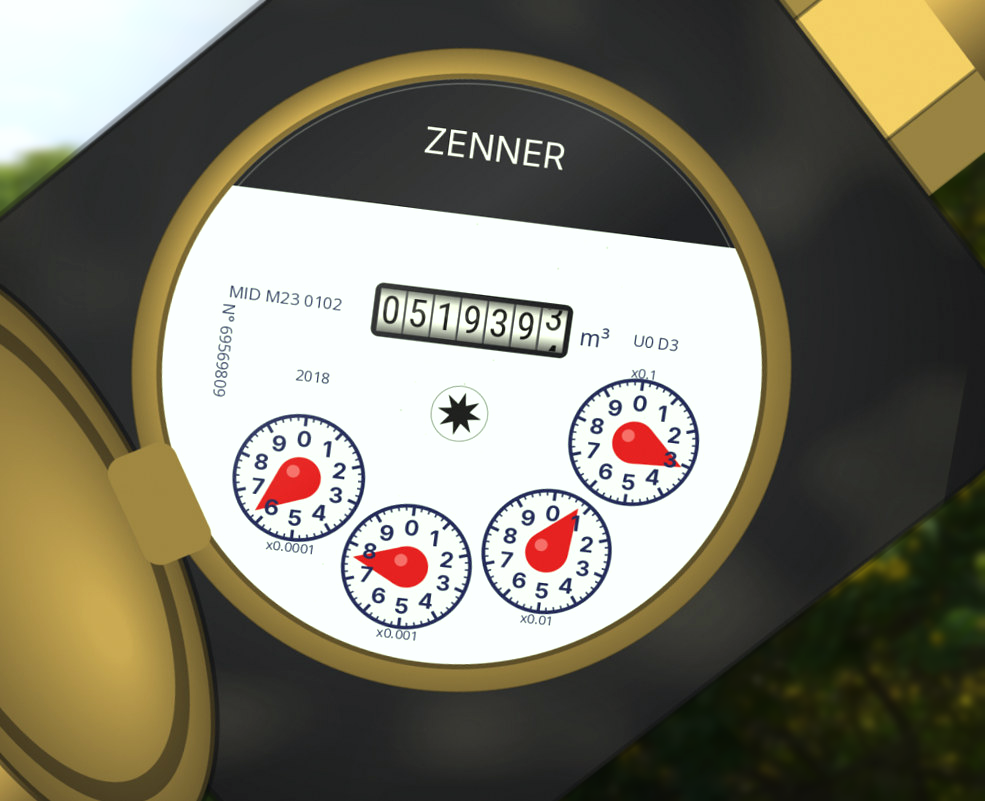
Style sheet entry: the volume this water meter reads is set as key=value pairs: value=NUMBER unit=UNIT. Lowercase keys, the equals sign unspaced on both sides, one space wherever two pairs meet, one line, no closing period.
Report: value=519393.3076 unit=m³
